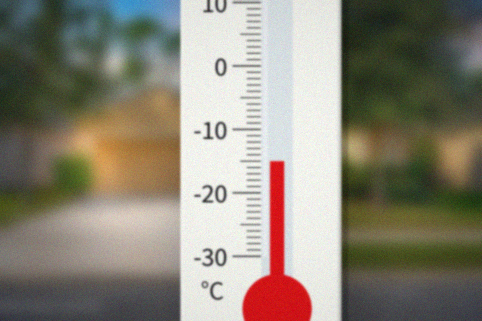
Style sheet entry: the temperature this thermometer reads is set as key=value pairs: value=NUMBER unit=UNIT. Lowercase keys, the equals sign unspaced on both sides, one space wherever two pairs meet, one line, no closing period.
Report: value=-15 unit=°C
